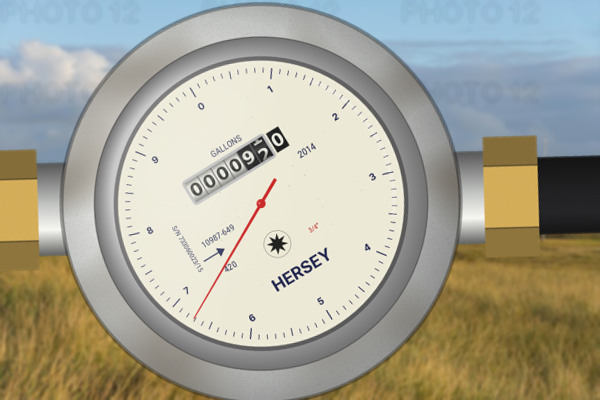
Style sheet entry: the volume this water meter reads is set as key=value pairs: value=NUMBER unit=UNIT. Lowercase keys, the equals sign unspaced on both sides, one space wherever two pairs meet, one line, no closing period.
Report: value=916.7 unit=gal
